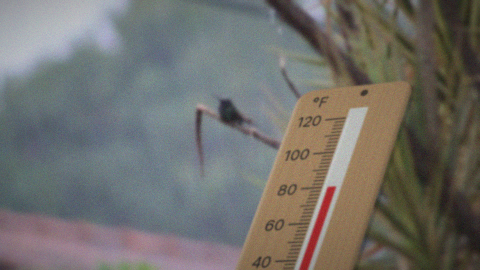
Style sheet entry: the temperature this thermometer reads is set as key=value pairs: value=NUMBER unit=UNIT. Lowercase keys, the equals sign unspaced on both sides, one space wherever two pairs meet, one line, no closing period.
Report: value=80 unit=°F
